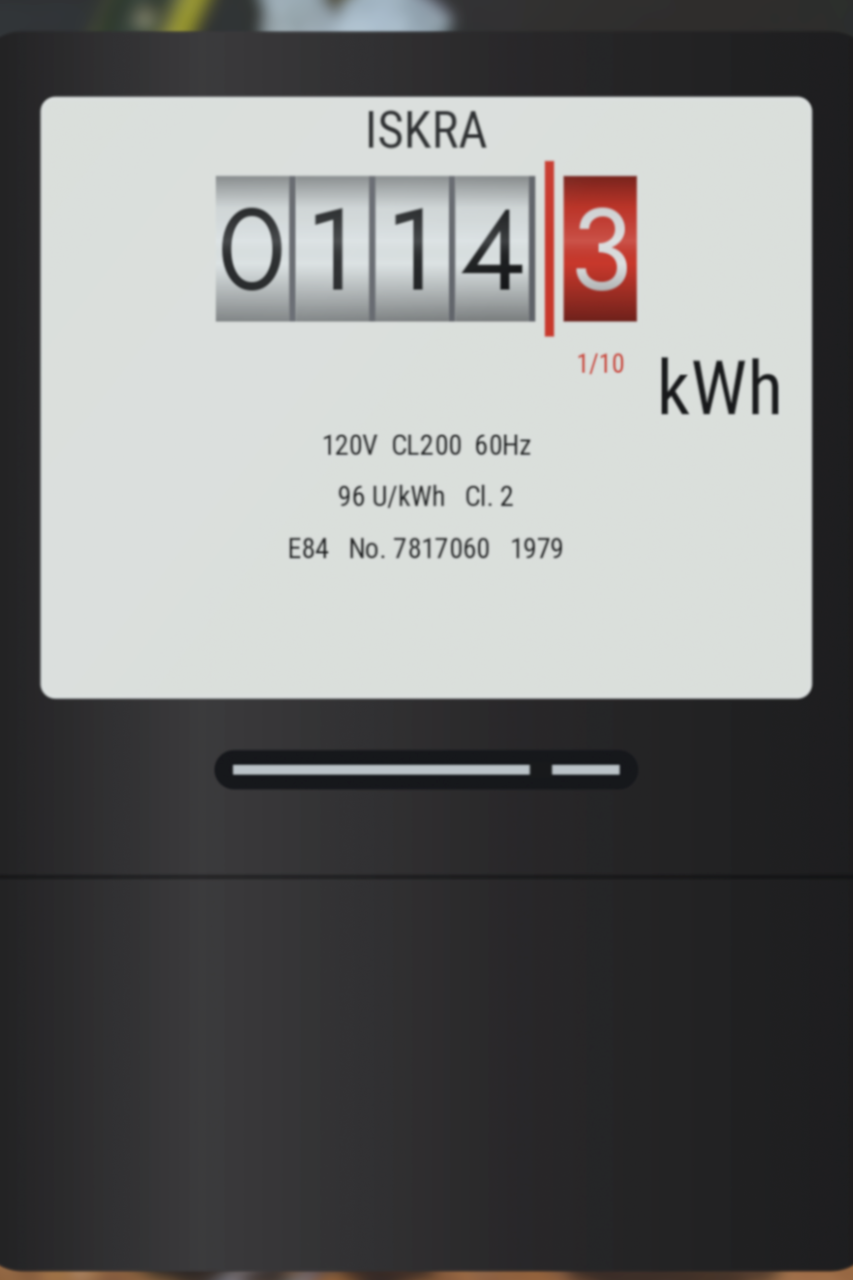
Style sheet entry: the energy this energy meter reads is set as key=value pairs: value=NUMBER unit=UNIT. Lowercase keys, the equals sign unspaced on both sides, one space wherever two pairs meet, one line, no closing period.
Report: value=114.3 unit=kWh
